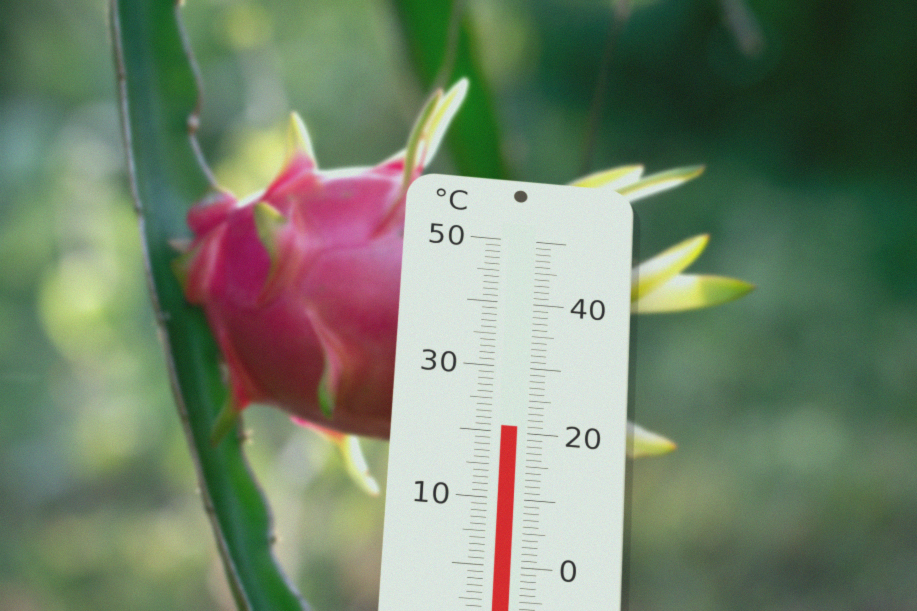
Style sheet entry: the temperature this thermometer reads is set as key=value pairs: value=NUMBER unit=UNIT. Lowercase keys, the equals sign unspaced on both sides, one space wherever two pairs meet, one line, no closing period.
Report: value=21 unit=°C
